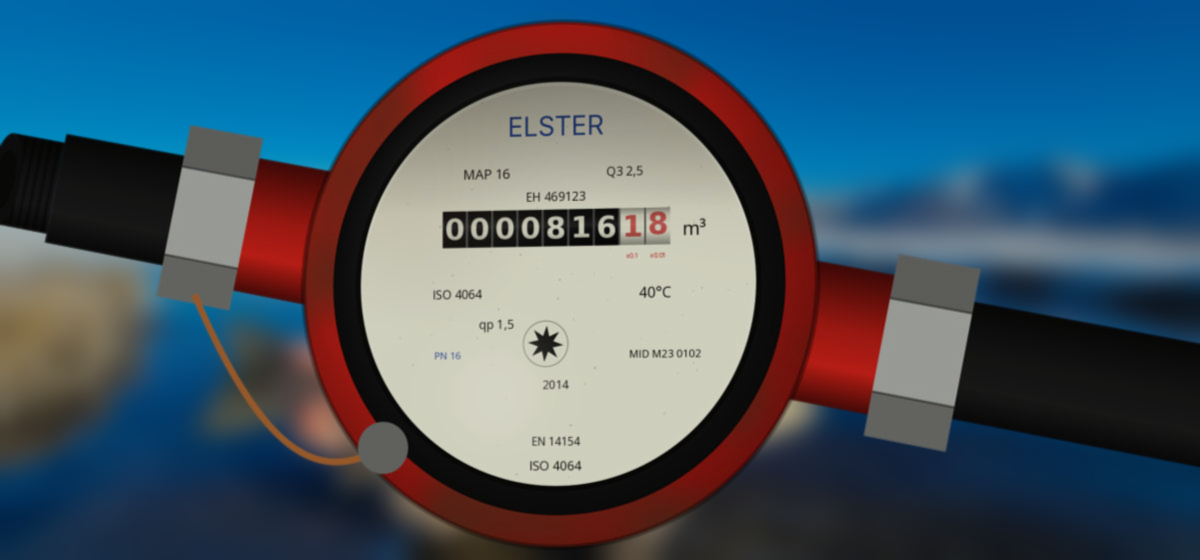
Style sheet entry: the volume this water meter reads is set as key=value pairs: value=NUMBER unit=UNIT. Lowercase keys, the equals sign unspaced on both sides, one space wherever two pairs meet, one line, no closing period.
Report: value=816.18 unit=m³
